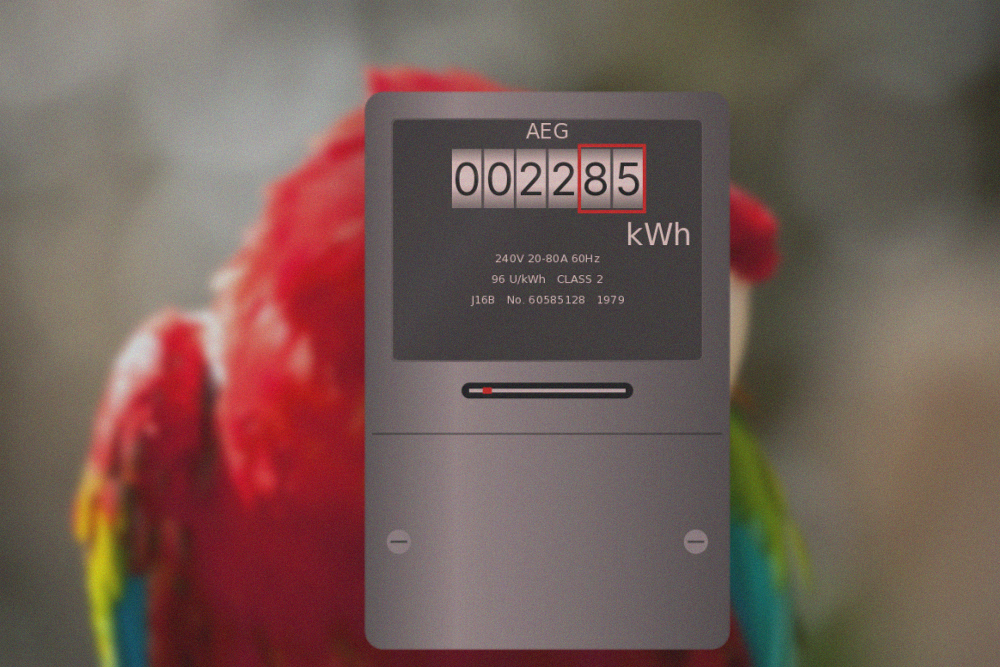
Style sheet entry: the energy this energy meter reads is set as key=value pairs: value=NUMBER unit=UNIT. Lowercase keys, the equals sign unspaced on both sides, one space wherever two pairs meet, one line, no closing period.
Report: value=22.85 unit=kWh
